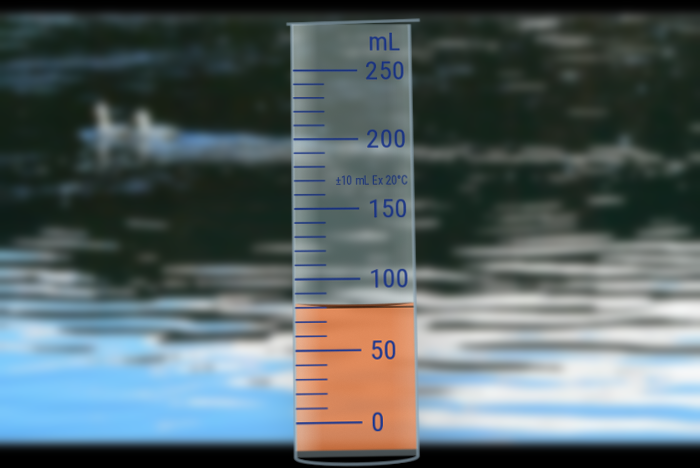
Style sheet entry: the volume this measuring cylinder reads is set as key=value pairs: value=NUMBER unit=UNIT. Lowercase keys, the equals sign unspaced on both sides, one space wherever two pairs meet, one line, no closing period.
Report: value=80 unit=mL
